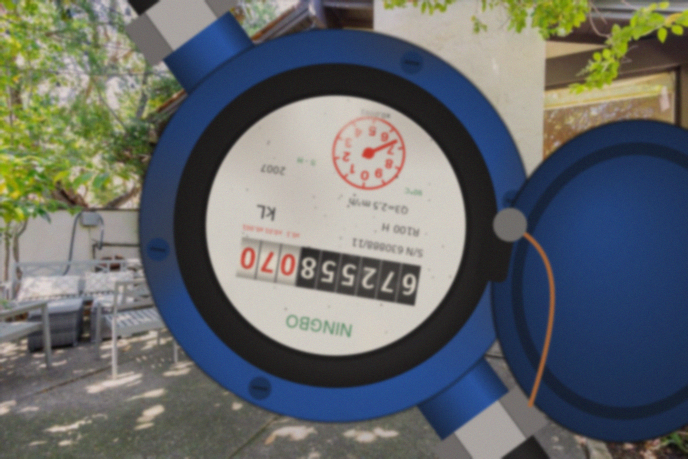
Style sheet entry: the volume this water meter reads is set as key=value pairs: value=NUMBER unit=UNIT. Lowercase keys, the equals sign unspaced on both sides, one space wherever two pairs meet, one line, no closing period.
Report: value=672558.0706 unit=kL
